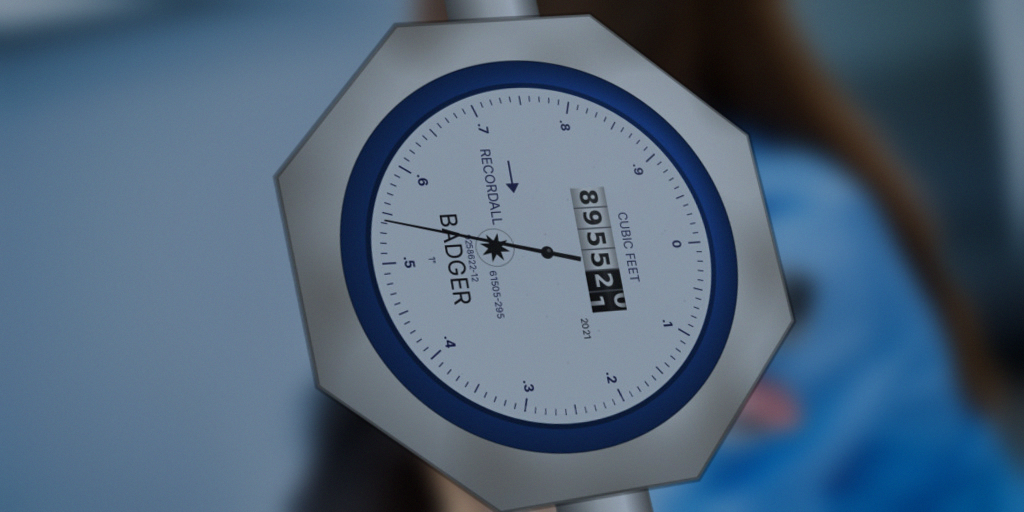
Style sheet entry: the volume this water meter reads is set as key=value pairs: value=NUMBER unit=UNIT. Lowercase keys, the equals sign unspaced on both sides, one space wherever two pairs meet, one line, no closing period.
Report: value=895520.54 unit=ft³
